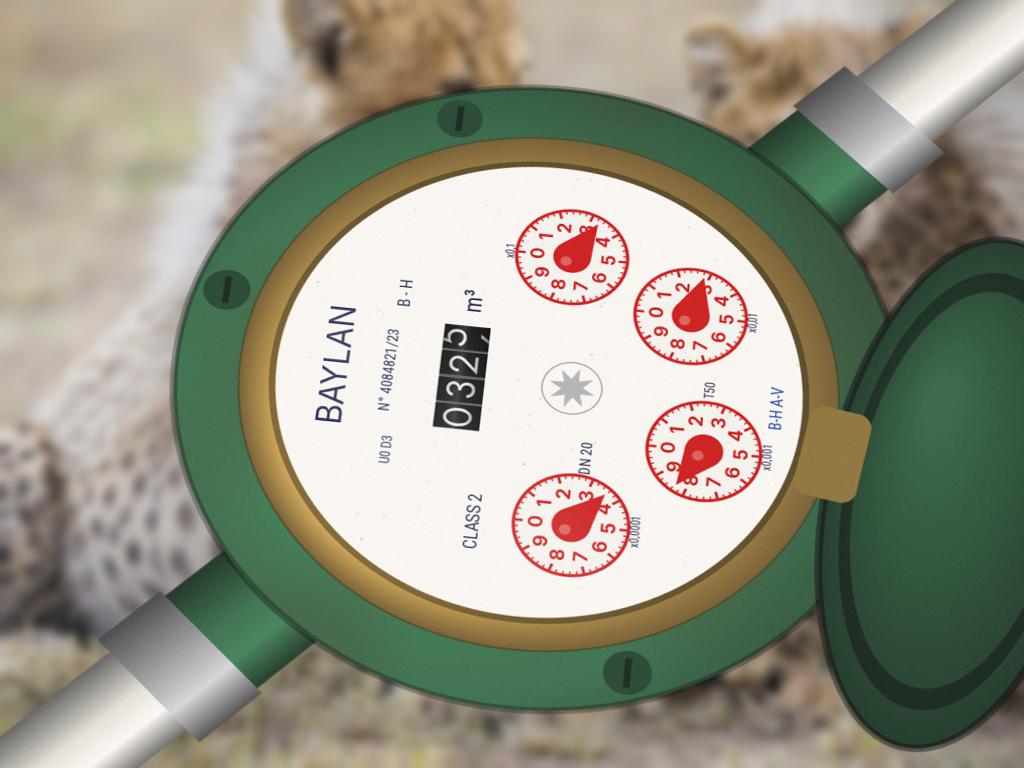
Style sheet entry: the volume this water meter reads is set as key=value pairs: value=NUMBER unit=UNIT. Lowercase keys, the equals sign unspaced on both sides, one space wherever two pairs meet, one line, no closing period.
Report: value=325.3283 unit=m³
